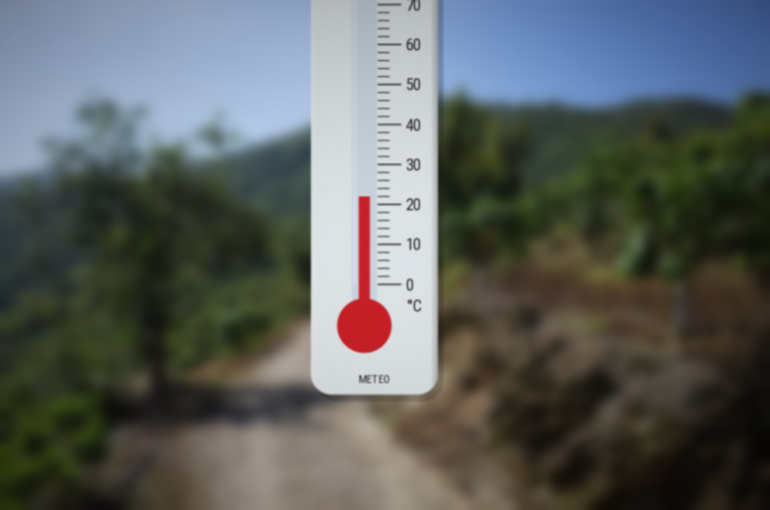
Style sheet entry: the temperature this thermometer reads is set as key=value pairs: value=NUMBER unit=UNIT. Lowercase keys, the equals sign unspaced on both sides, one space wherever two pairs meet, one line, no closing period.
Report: value=22 unit=°C
